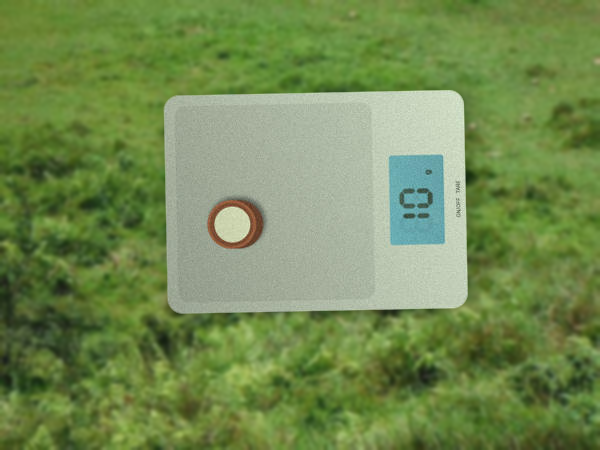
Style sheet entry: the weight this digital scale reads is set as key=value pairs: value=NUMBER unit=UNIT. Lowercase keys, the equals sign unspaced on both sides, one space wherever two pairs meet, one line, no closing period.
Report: value=10 unit=g
